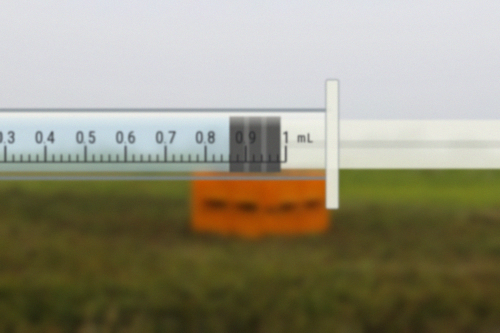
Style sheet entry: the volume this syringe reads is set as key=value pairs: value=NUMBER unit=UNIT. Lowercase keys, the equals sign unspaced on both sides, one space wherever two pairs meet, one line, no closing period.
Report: value=0.86 unit=mL
